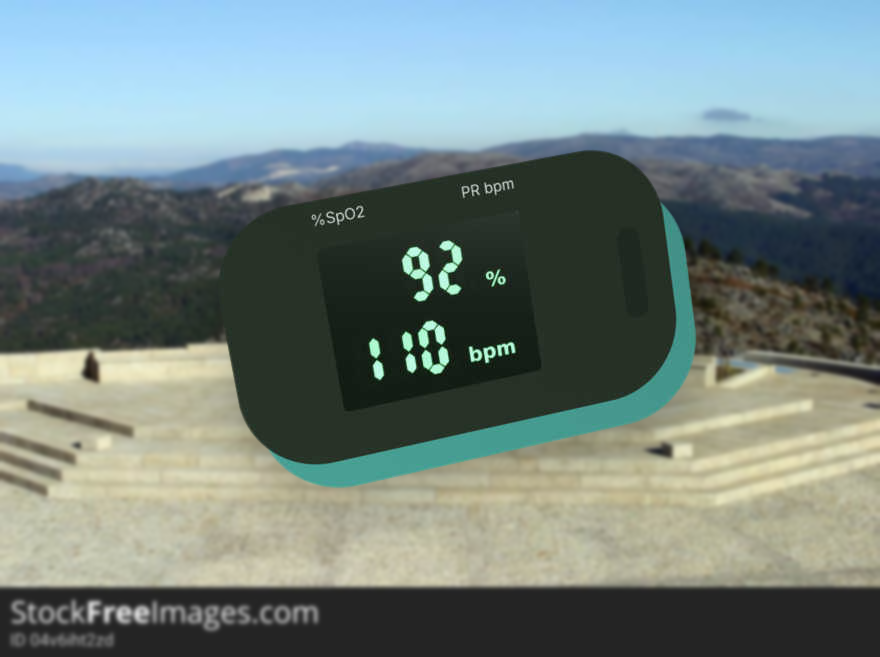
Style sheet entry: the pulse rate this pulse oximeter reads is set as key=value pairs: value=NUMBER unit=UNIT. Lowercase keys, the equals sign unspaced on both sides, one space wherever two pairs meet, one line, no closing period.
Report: value=110 unit=bpm
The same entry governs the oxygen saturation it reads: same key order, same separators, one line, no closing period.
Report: value=92 unit=%
